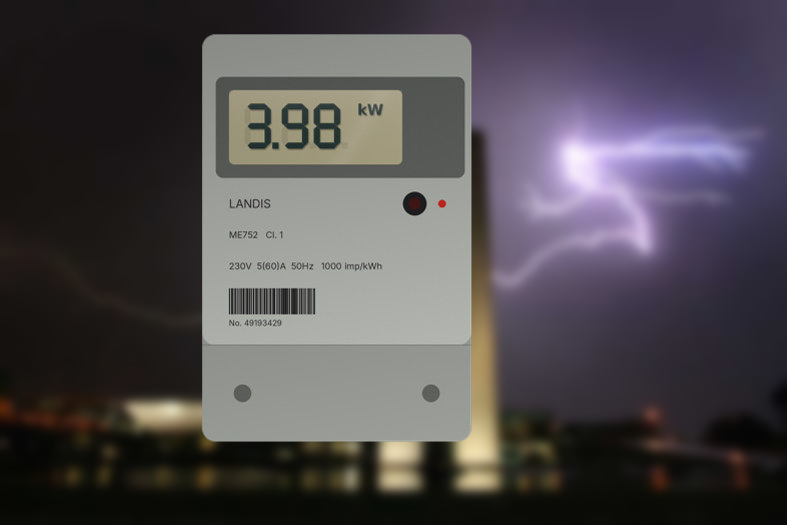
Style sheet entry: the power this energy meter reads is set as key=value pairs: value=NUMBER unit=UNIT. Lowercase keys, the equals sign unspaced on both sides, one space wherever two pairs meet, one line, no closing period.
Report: value=3.98 unit=kW
